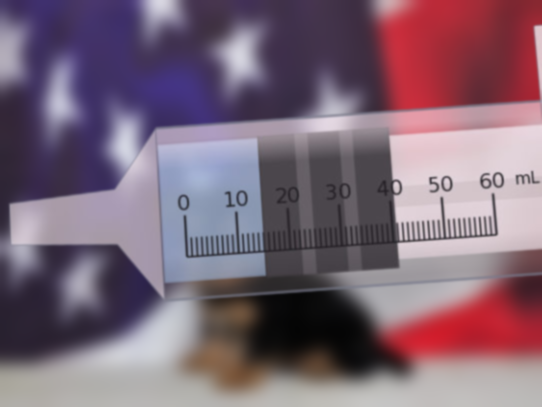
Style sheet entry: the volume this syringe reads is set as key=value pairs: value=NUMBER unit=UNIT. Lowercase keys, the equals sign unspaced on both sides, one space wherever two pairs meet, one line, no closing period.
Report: value=15 unit=mL
